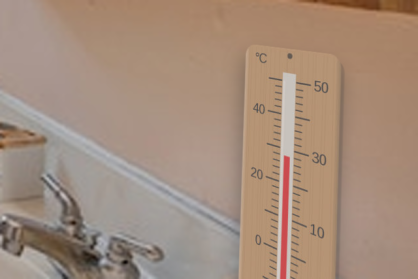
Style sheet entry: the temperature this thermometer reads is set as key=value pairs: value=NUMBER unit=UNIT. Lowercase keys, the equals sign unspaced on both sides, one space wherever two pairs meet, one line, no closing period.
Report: value=28 unit=°C
